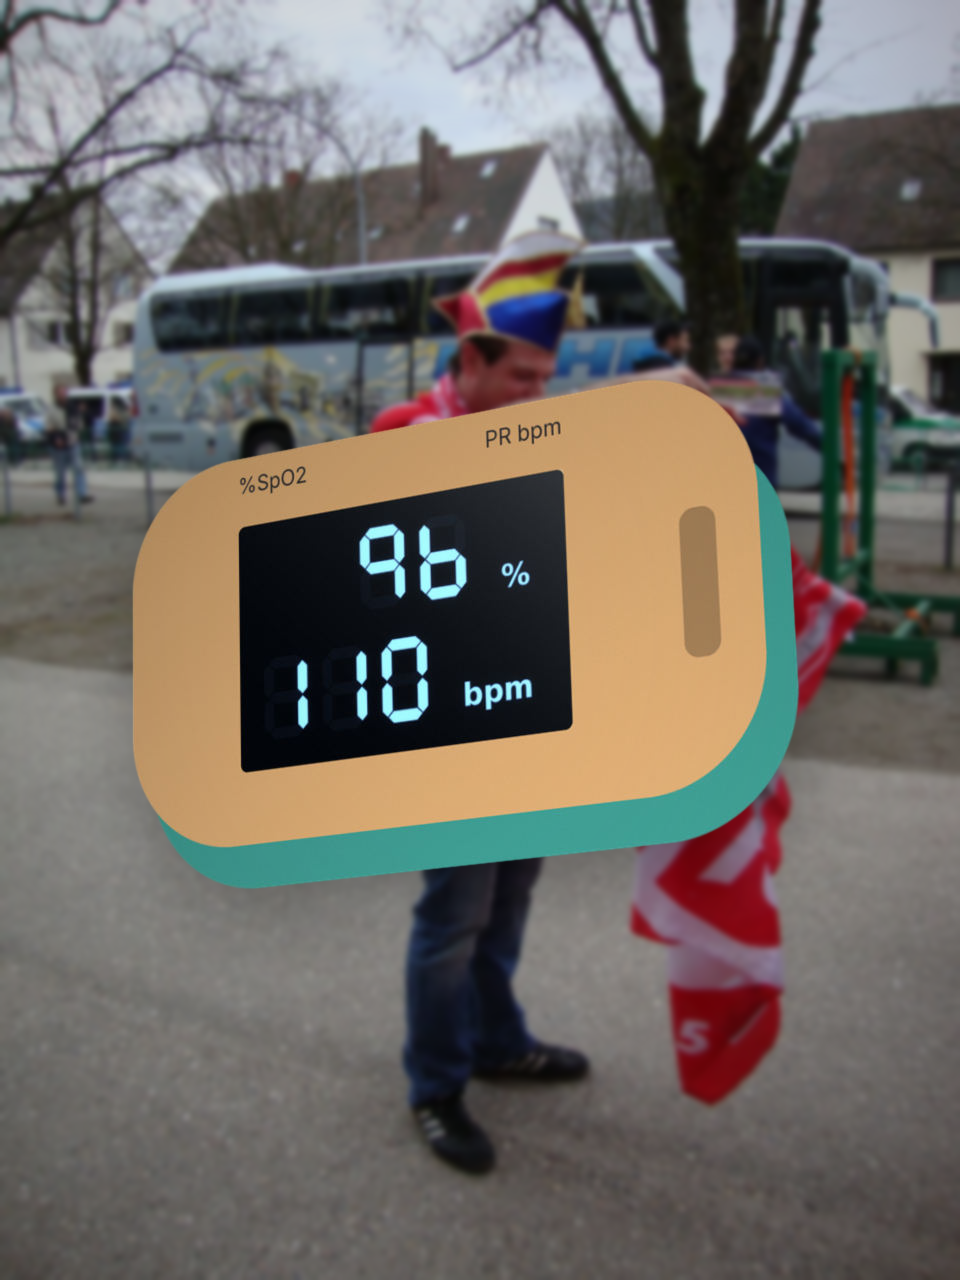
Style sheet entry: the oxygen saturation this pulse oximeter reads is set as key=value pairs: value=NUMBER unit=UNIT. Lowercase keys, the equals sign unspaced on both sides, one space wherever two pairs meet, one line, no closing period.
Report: value=96 unit=%
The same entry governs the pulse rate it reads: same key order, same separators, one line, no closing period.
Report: value=110 unit=bpm
